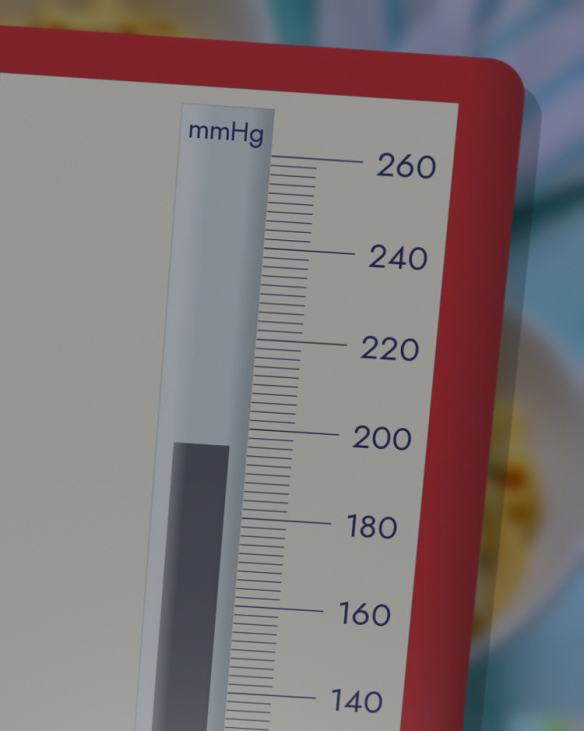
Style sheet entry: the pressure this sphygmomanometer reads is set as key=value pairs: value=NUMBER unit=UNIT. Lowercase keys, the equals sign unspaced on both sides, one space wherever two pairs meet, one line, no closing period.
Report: value=196 unit=mmHg
